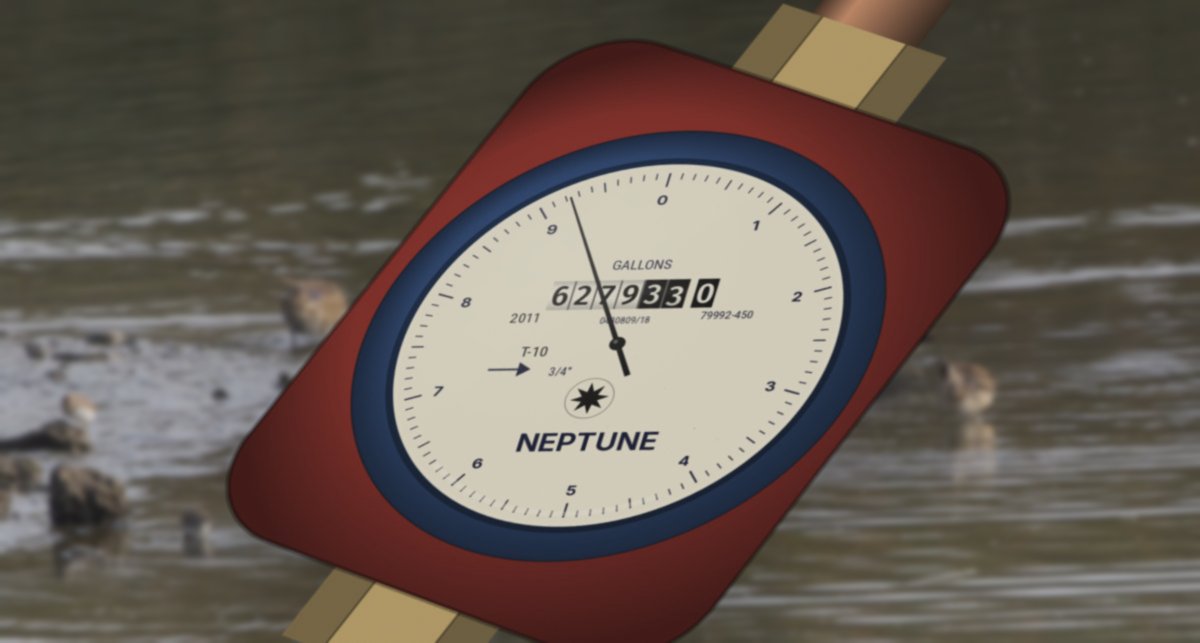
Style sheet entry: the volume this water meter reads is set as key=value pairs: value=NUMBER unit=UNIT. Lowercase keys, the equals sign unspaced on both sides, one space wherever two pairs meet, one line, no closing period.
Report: value=6279329.2 unit=gal
